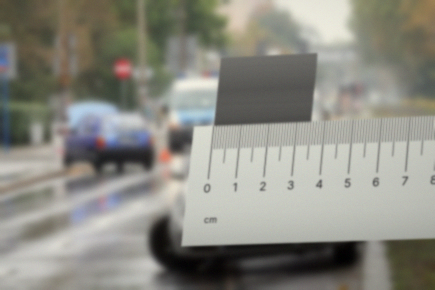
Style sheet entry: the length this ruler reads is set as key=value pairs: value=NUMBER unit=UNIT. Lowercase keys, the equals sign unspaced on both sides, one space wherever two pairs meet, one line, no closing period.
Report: value=3.5 unit=cm
